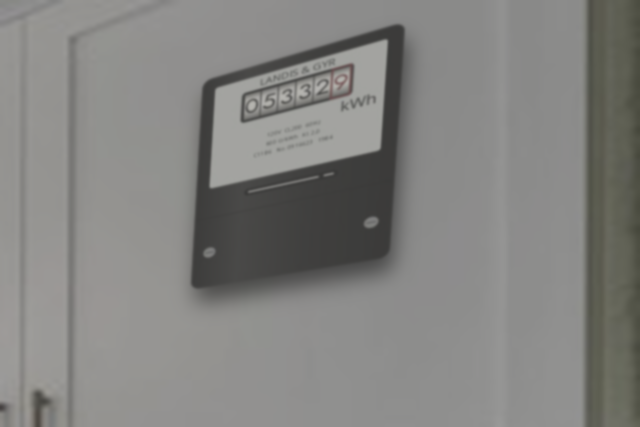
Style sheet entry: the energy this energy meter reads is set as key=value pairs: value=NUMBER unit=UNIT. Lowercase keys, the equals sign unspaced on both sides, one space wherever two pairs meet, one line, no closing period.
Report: value=5332.9 unit=kWh
